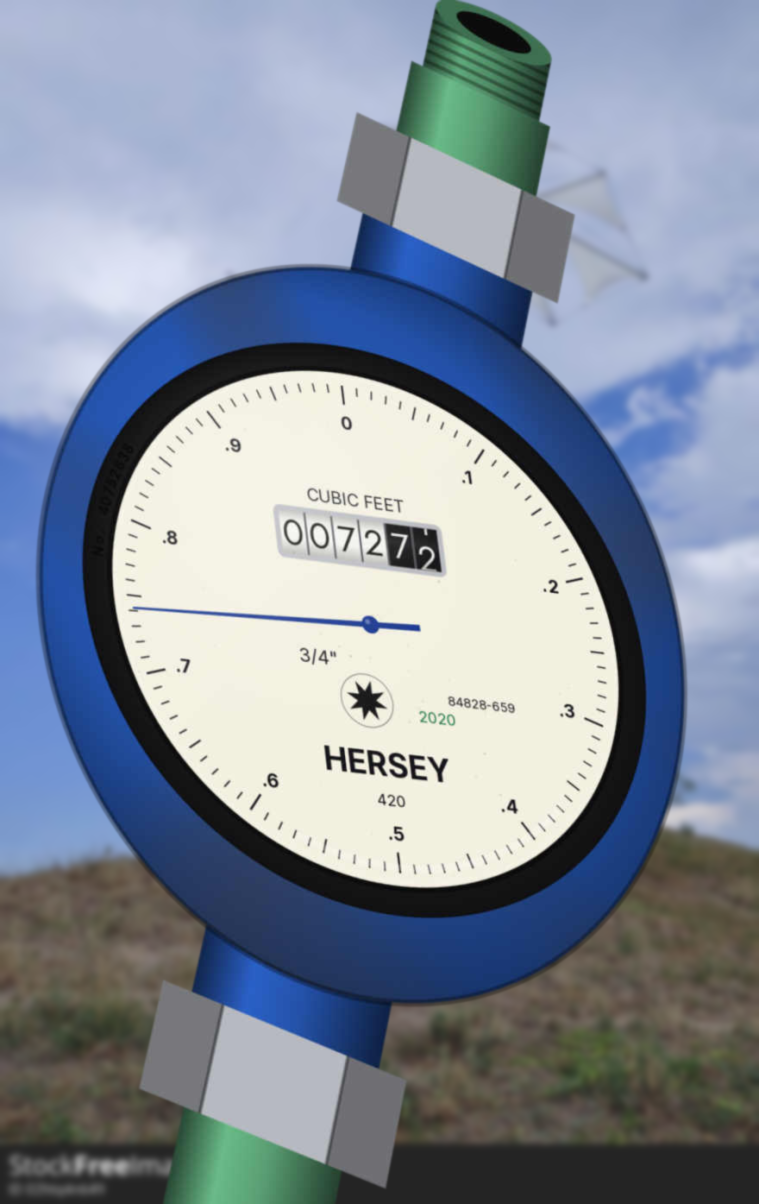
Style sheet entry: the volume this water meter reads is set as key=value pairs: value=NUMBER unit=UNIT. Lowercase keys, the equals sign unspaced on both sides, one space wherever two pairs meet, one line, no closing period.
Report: value=7271.74 unit=ft³
